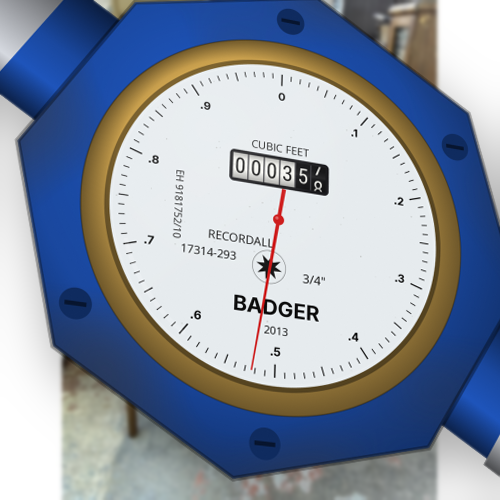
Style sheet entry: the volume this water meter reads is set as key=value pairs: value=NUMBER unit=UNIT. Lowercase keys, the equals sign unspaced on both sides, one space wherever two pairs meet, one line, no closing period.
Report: value=357.52 unit=ft³
